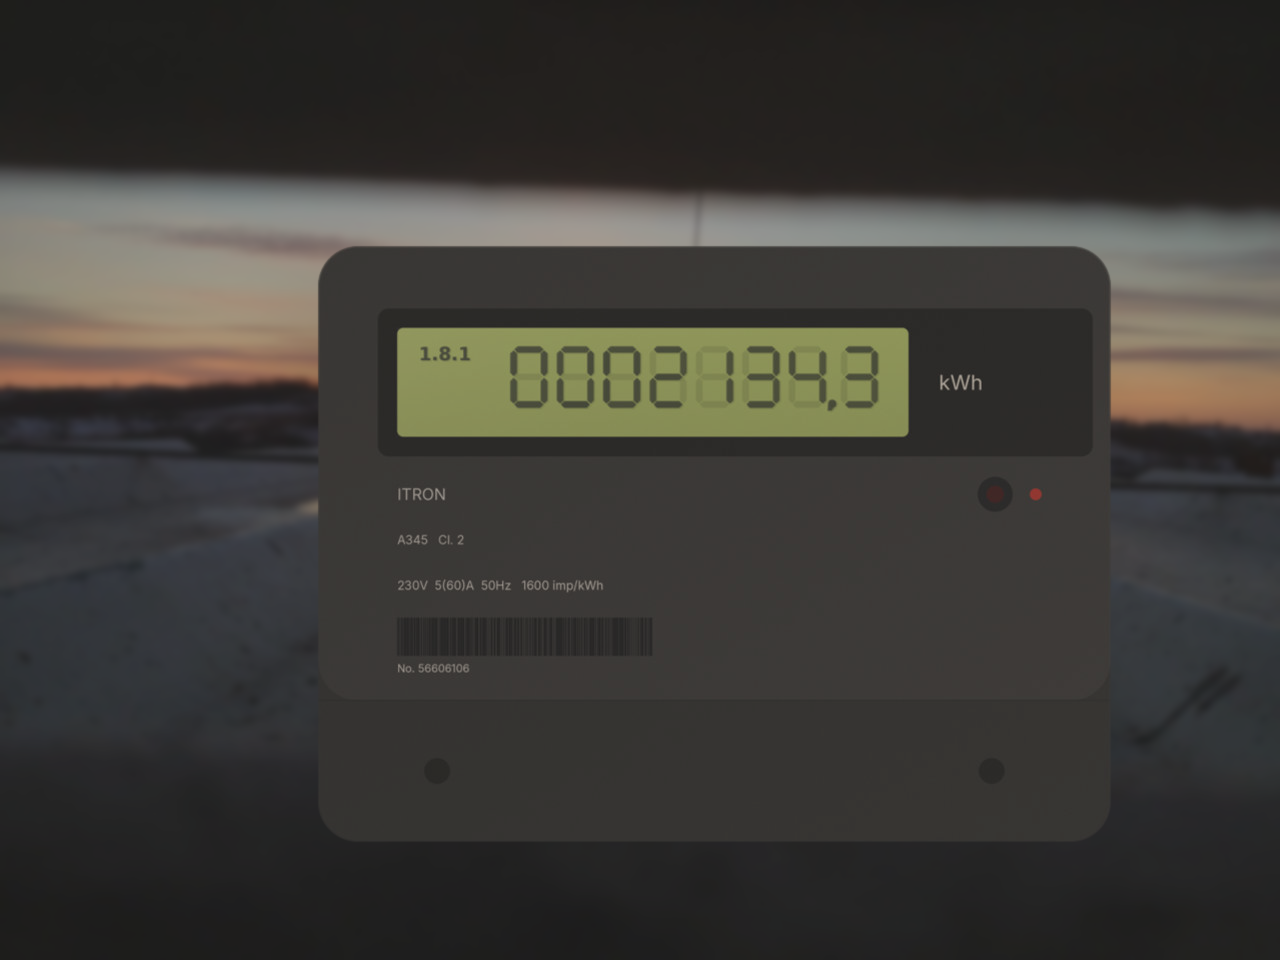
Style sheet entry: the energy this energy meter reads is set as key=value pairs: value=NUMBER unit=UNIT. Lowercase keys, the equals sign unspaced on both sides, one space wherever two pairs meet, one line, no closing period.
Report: value=2134.3 unit=kWh
